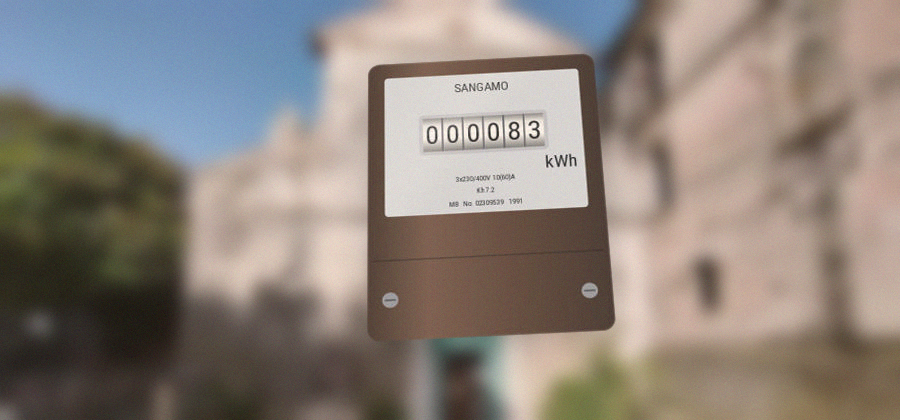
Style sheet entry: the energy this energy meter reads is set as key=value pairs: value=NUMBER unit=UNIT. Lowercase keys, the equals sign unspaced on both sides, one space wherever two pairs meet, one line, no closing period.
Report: value=83 unit=kWh
